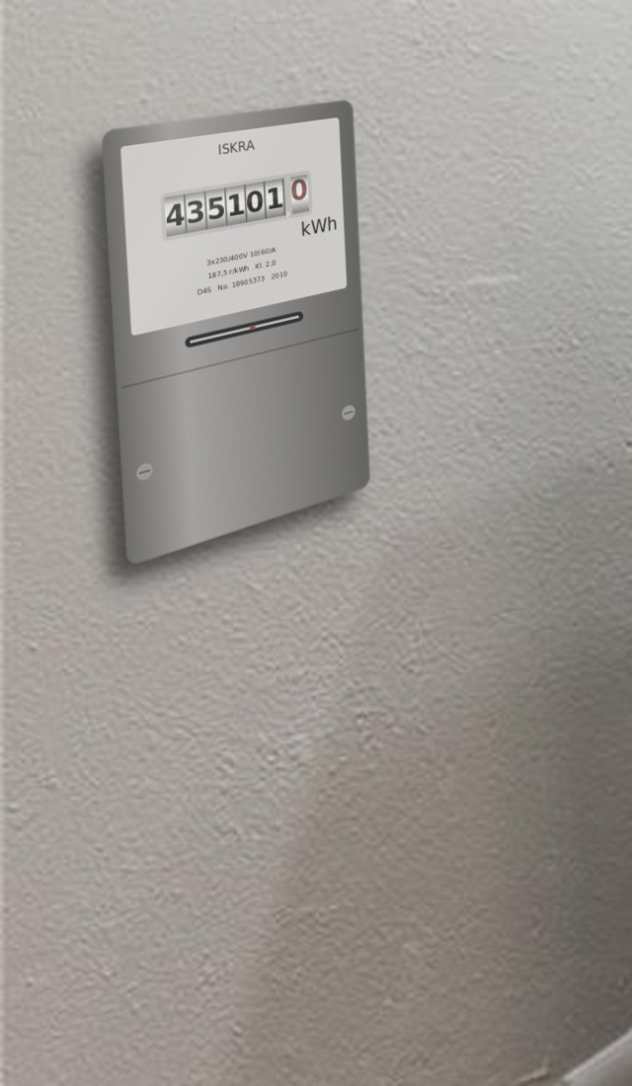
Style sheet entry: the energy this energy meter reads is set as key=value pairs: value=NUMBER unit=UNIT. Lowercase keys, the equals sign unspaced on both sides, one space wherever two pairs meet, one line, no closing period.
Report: value=435101.0 unit=kWh
